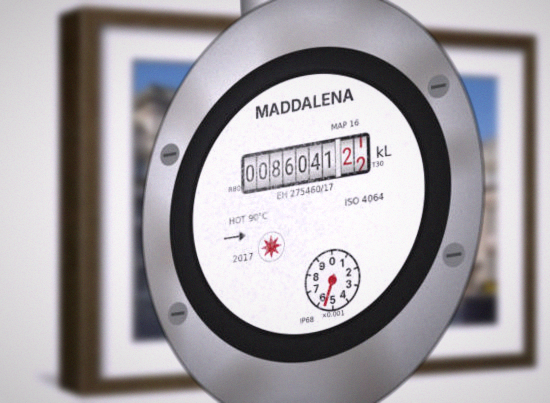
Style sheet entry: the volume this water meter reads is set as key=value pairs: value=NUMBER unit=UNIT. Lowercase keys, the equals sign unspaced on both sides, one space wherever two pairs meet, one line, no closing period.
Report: value=86041.215 unit=kL
